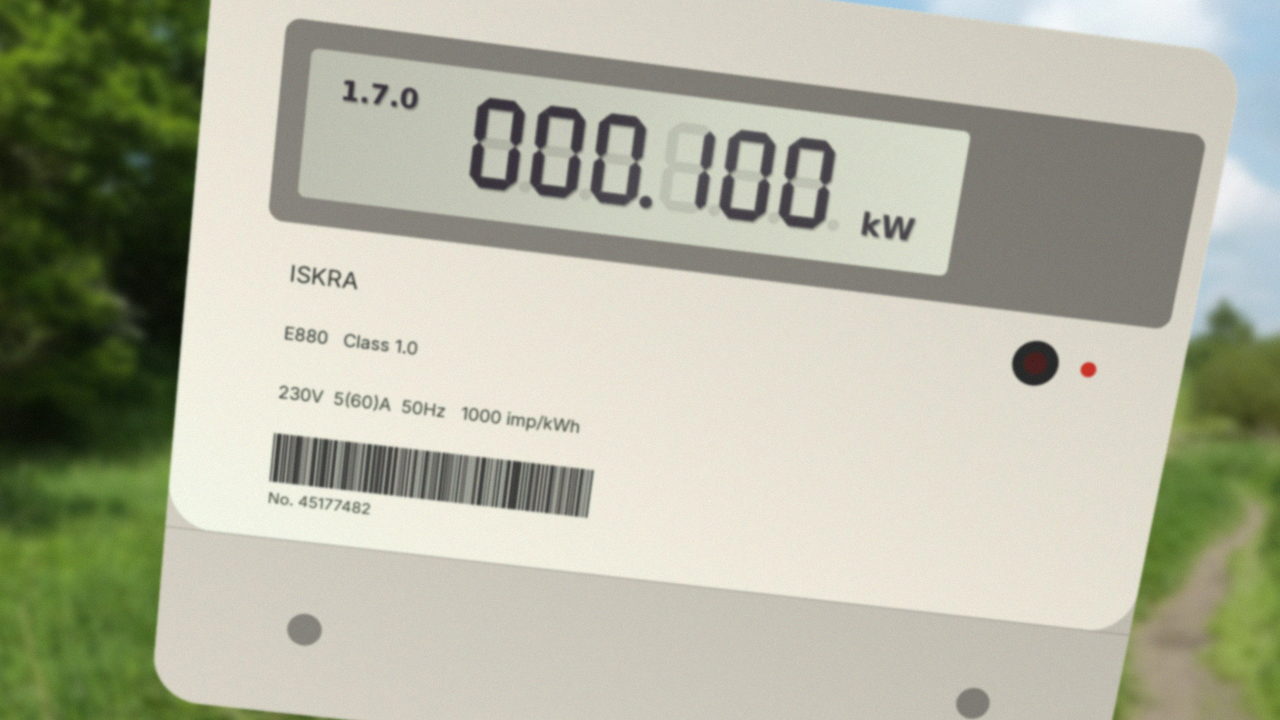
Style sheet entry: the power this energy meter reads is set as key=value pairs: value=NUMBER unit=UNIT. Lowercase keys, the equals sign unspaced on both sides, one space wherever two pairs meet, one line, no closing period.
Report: value=0.100 unit=kW
